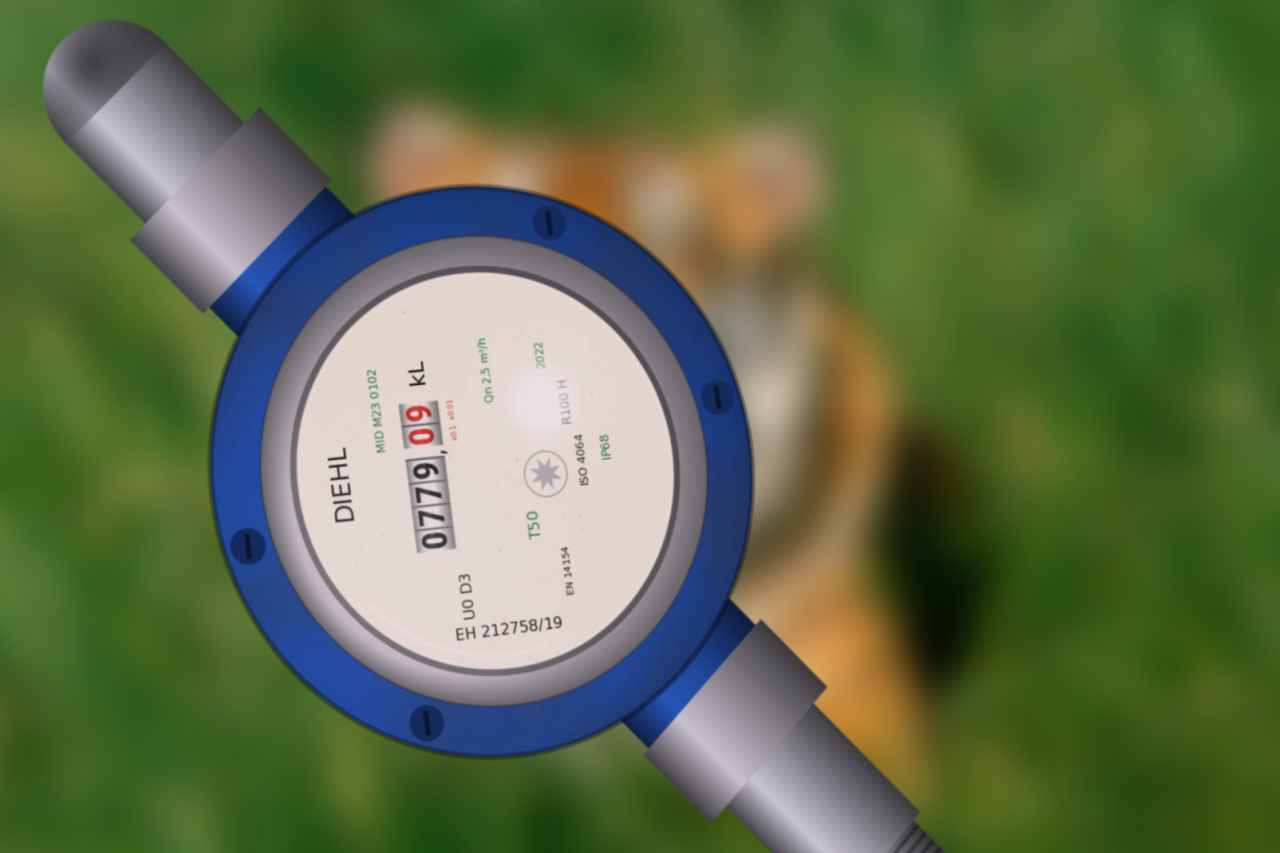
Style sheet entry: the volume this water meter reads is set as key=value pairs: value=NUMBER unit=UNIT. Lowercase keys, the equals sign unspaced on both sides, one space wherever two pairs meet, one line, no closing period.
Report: value=779.09 unit=kL
